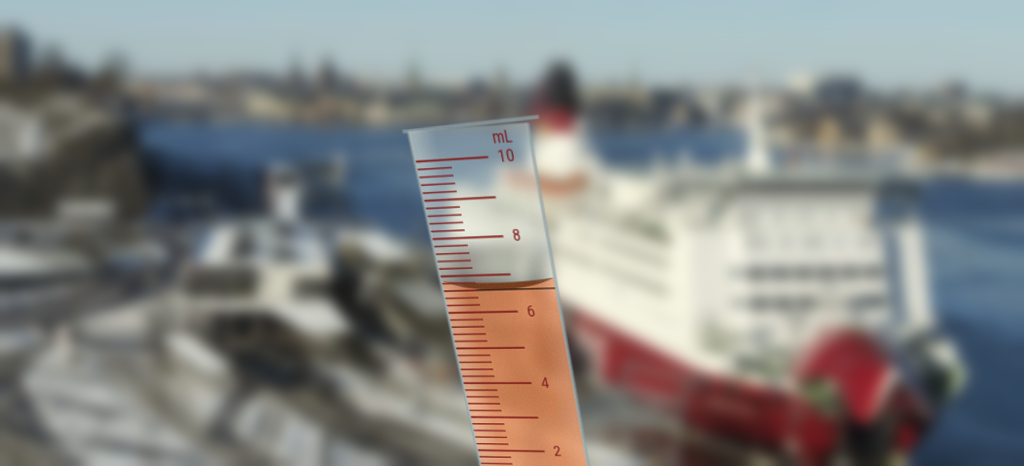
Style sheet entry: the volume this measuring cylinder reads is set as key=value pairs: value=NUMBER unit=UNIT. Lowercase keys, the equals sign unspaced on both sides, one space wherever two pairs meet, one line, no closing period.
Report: value=6.6 unit=mL
